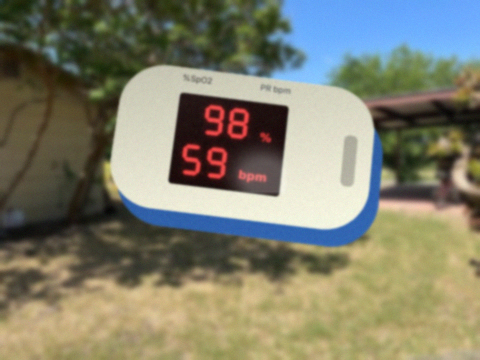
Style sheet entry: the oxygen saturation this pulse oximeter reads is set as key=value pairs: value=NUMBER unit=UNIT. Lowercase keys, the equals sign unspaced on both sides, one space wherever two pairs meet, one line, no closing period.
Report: value=98 unit=%
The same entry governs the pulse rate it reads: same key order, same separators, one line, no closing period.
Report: value=59 unit=bpm
